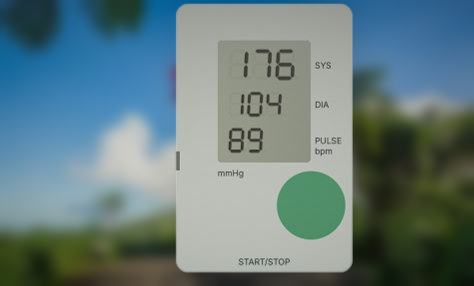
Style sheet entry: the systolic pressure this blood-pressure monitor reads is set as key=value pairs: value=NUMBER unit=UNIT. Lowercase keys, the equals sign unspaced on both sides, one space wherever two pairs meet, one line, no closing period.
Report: value=176 unit=mmHg
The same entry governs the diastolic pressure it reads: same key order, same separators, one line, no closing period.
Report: value=104 unit=mmHg
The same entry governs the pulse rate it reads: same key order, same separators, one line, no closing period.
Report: value=89 unit=bpm
